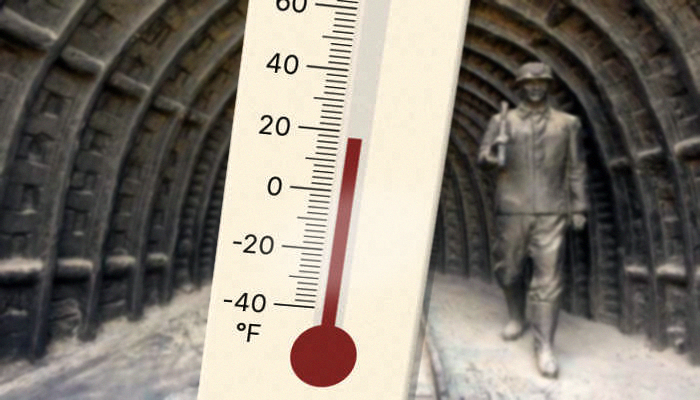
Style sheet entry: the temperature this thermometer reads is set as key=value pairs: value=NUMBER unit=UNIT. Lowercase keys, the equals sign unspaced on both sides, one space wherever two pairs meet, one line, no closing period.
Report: value=18 unit=°F
